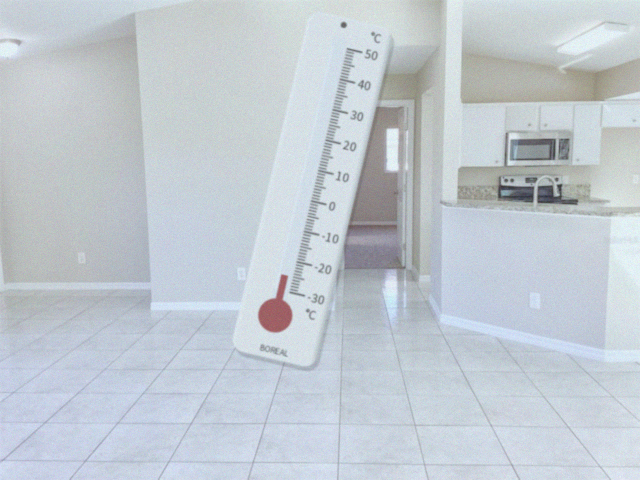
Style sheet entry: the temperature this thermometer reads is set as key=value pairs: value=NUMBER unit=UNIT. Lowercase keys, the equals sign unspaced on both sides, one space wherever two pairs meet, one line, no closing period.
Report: value=-25 unit=°C
